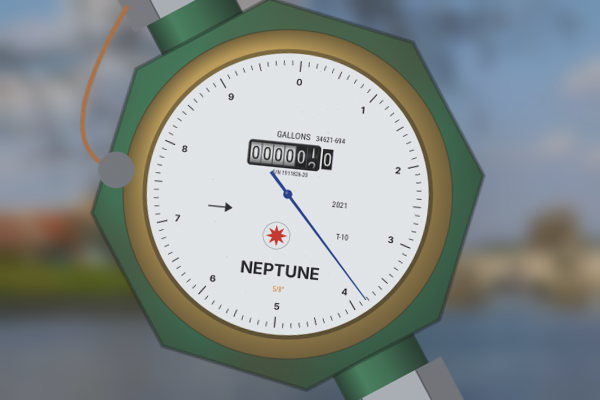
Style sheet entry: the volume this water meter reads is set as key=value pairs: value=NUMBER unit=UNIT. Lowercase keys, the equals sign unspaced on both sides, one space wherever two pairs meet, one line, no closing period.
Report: value=13.8 unit=gal
